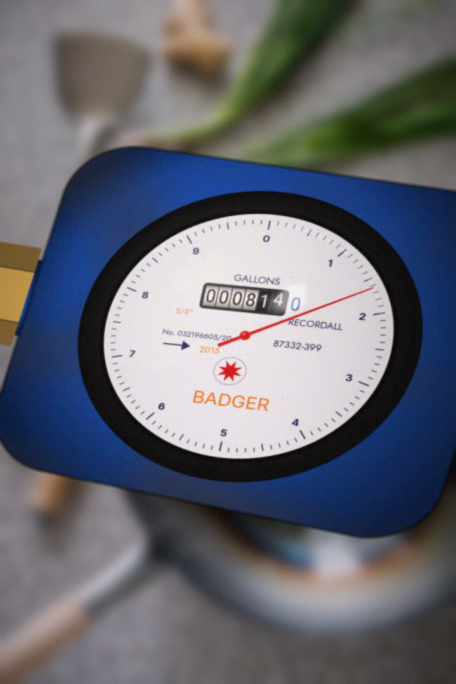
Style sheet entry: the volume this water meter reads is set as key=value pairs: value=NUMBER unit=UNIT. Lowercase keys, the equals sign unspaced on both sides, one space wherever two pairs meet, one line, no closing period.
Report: value=8141.6 unit=gal
